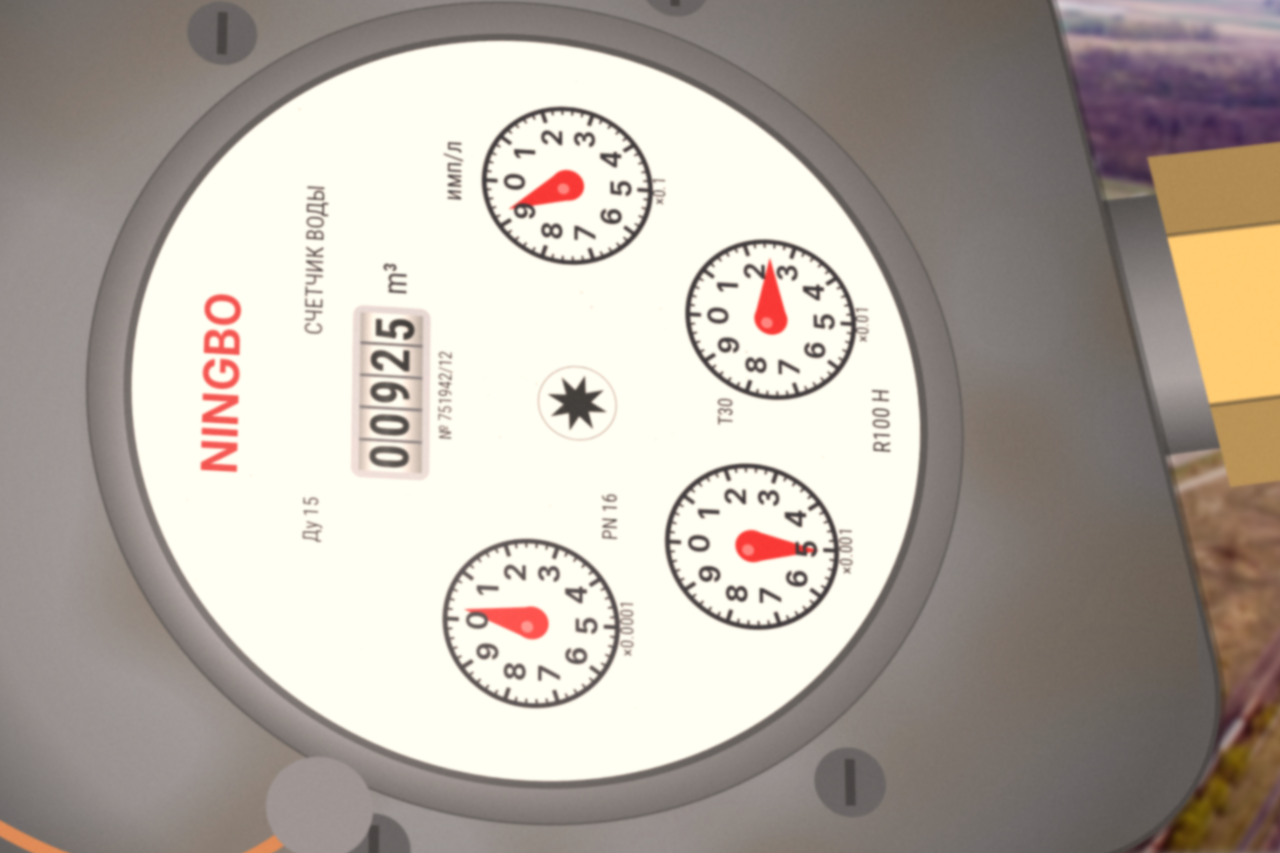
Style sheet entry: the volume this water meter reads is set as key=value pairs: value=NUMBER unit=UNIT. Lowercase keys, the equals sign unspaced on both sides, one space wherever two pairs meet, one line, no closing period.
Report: value=924.9250 unit=m³
